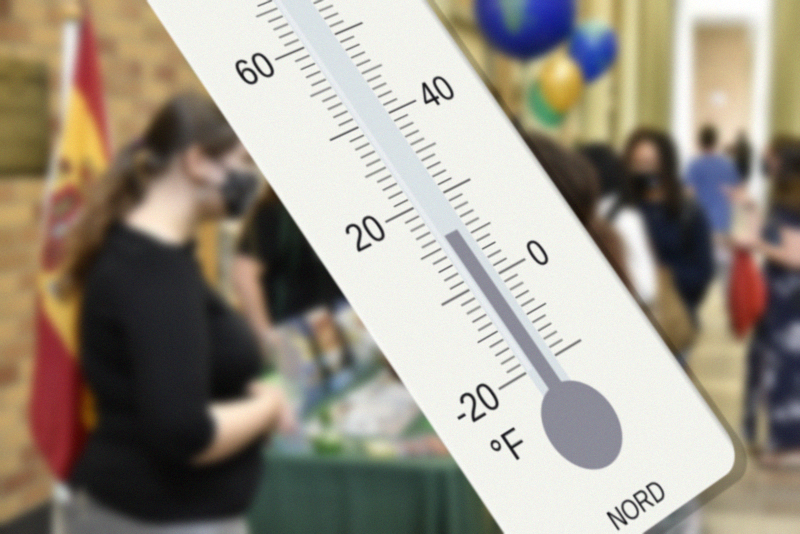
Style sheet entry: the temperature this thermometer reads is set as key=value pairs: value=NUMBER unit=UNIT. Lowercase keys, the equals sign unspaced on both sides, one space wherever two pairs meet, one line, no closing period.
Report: value=12 unit=°F
